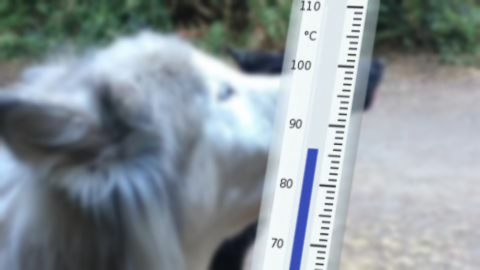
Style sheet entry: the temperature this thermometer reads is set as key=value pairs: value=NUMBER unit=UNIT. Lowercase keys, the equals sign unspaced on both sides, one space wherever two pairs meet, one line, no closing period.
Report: value=86 unit=°C
